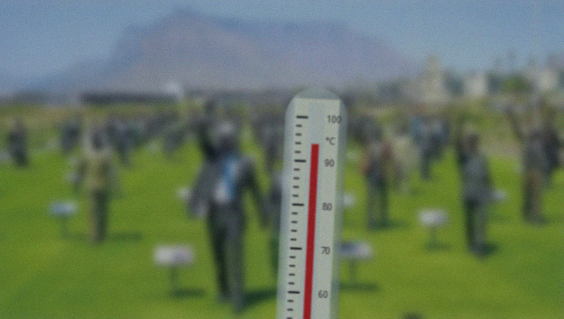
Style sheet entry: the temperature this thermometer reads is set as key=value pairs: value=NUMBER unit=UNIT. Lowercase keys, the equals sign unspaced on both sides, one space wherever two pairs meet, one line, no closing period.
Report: value=94 unit=°C
